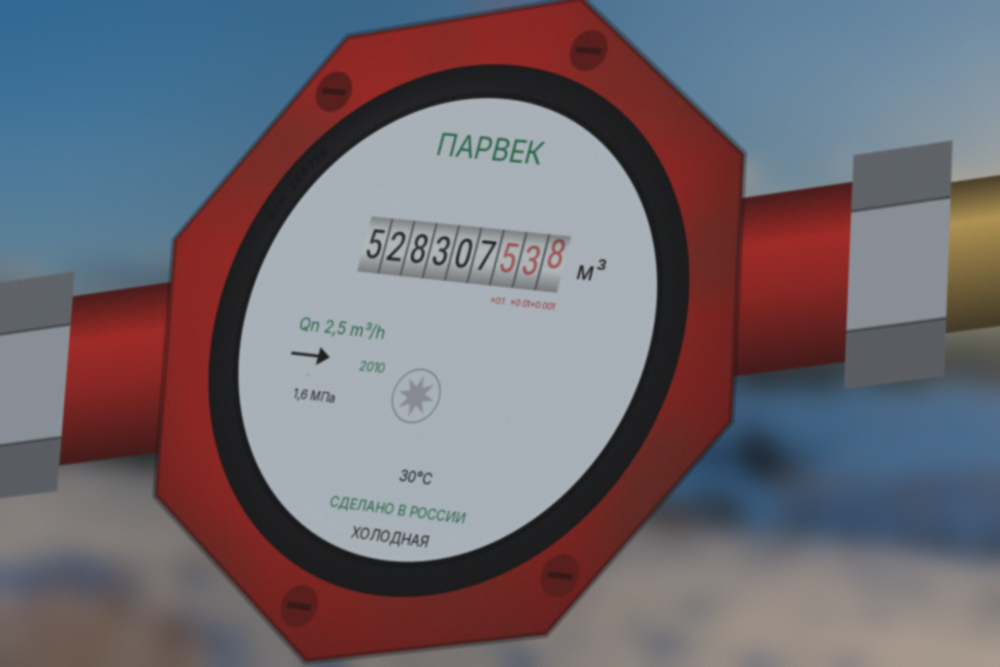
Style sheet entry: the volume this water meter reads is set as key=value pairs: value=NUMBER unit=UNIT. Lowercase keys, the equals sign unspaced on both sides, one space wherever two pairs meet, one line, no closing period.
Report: value=528307.538 unit=m³
